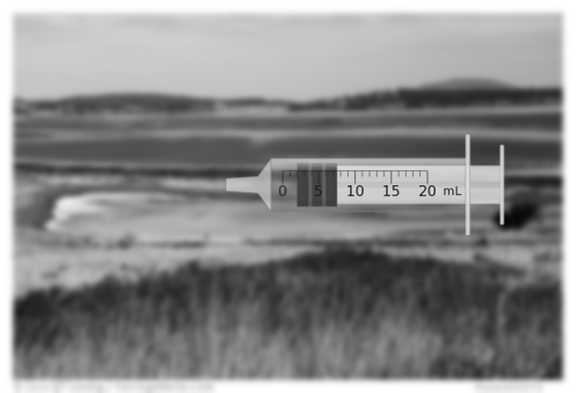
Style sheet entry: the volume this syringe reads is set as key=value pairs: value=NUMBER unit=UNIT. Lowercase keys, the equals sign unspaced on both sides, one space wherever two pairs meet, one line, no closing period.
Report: value=2 unit=mL
